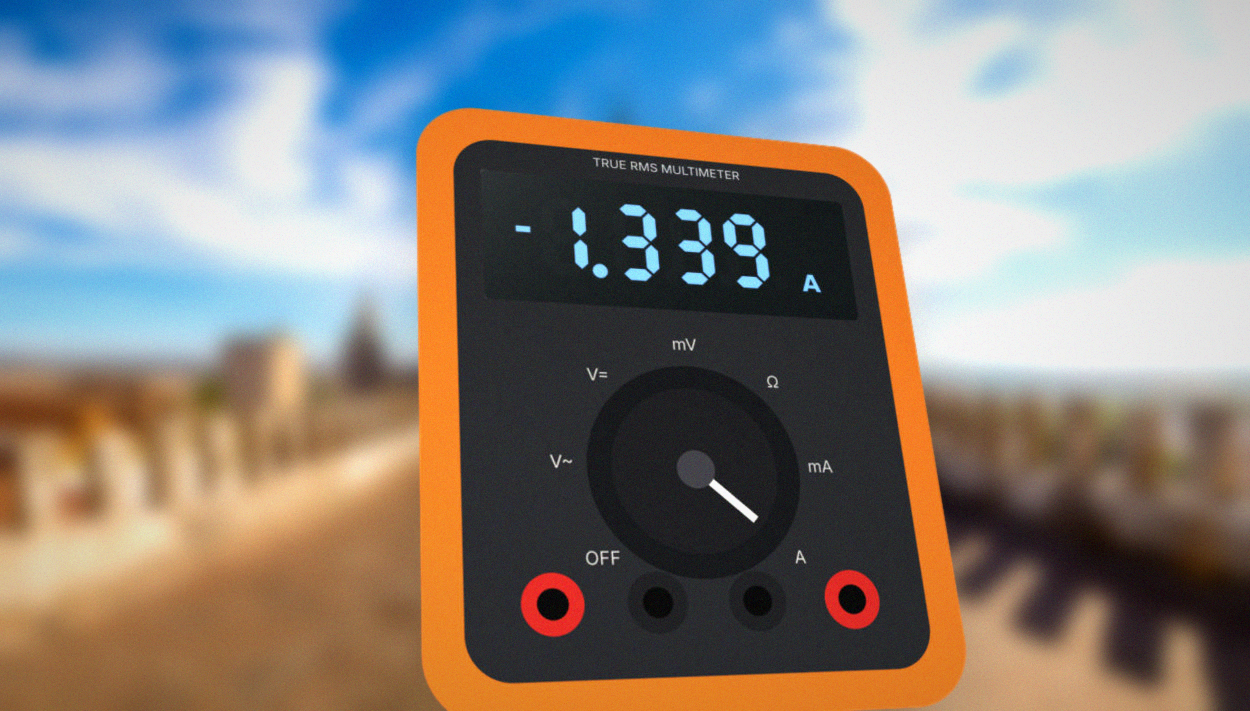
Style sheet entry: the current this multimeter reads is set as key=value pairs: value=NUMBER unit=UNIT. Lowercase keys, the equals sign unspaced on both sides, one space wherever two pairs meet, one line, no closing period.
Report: value=-1.339 unit=A
